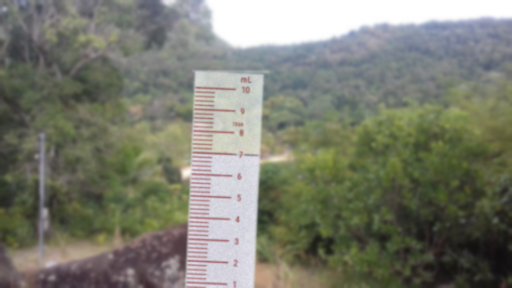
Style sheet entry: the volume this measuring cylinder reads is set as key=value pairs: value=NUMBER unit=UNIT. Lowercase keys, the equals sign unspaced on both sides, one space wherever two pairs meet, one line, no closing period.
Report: value=7 unit=mL
